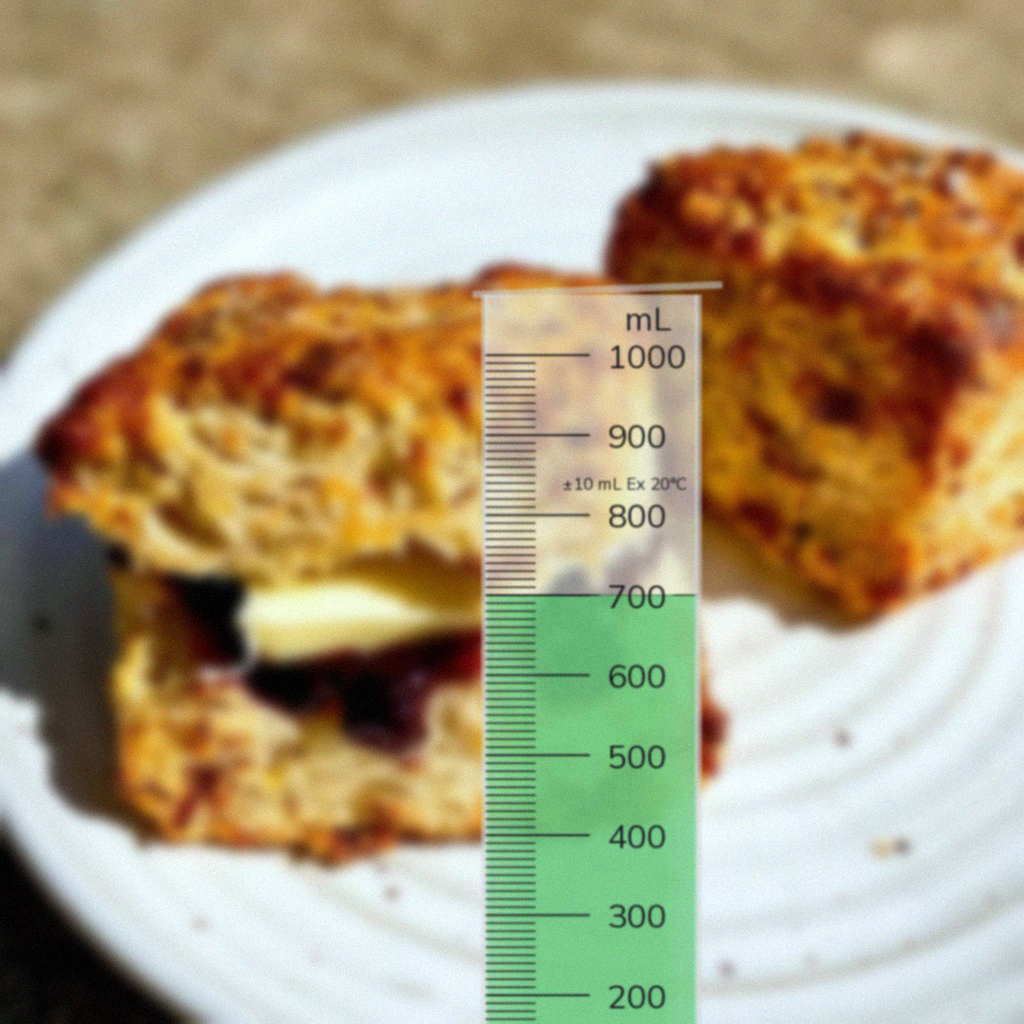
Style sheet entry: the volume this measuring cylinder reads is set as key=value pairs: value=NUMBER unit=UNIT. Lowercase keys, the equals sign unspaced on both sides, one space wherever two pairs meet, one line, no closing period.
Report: value=700 unit=mL
